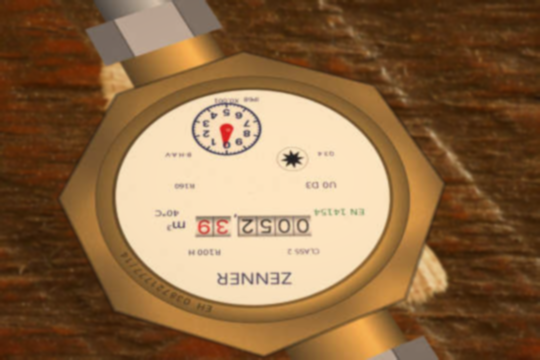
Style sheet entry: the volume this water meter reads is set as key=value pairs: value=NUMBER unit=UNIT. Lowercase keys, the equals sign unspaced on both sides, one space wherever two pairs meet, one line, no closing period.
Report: value=52.390 unit=m³
